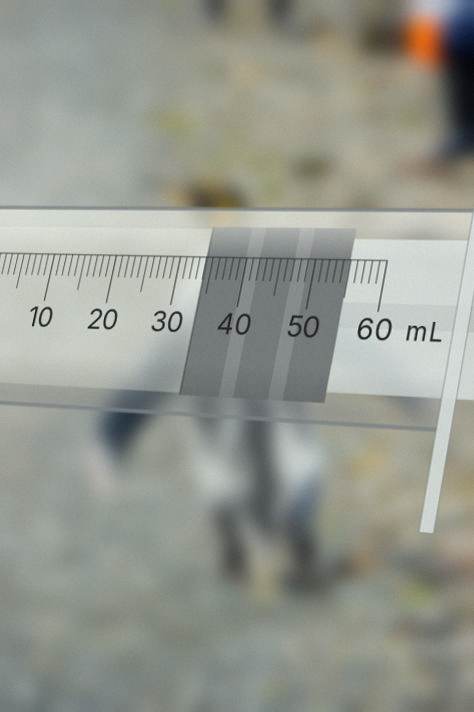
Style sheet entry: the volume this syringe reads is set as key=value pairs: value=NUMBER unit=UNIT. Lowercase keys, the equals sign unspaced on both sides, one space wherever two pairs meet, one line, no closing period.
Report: value=34 unit=mL
